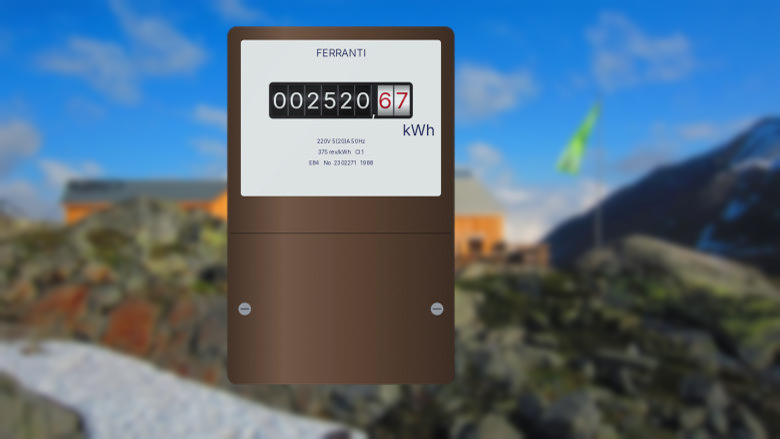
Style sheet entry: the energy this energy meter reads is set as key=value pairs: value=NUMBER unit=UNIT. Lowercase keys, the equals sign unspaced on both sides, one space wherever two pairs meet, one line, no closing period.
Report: value=2520.67 unit=kWh
